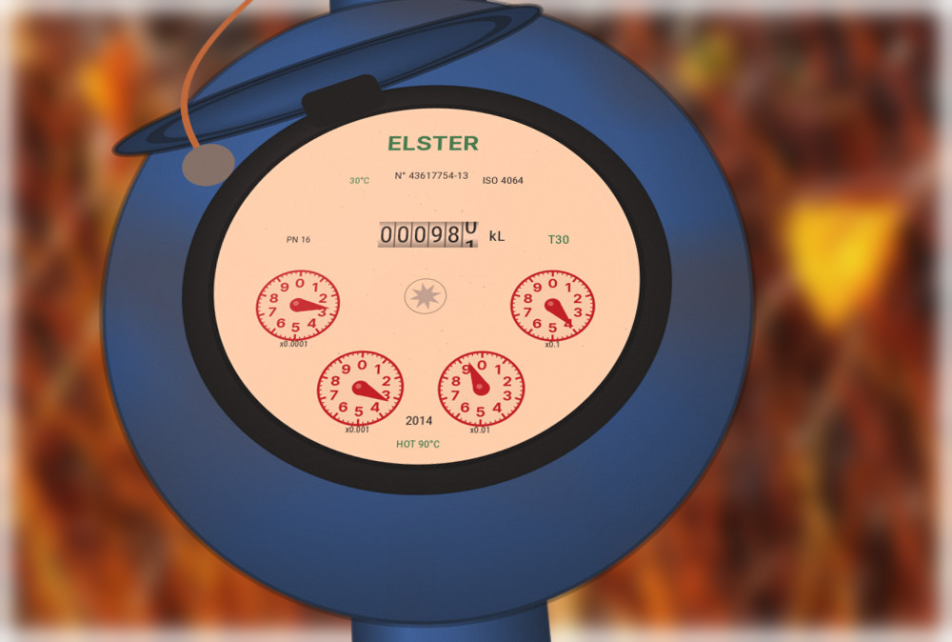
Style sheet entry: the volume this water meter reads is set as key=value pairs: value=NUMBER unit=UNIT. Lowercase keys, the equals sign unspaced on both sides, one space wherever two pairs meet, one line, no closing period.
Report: value=980.3932 unit=kL
